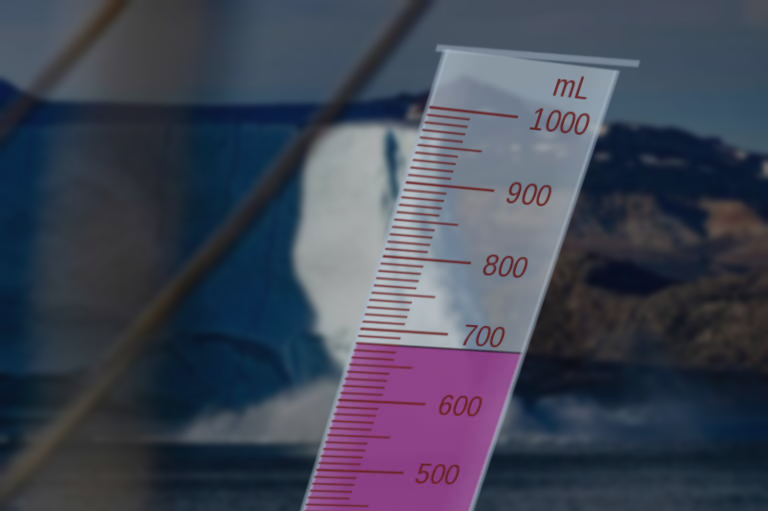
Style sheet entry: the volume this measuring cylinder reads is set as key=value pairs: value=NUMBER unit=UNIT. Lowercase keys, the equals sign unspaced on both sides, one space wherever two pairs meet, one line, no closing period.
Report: value=680 unit=mL
